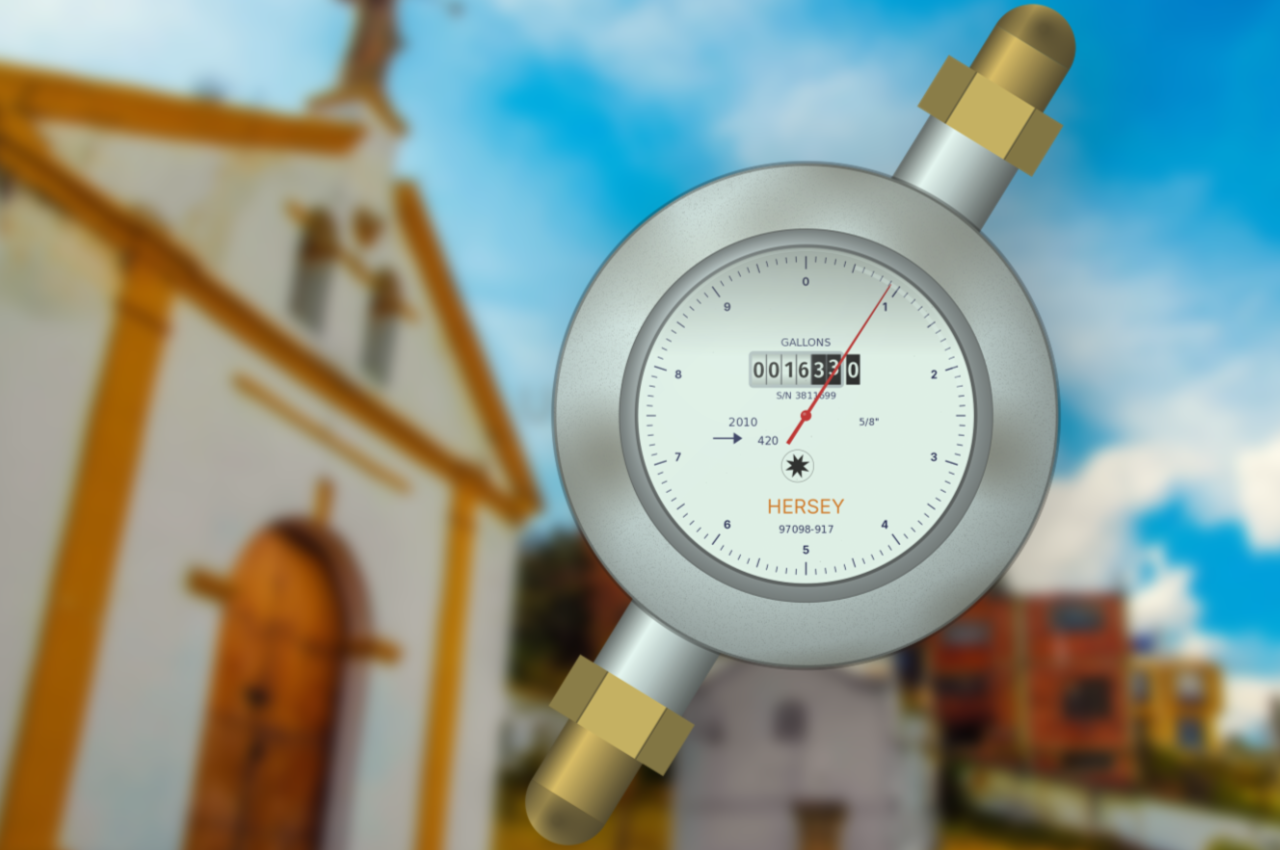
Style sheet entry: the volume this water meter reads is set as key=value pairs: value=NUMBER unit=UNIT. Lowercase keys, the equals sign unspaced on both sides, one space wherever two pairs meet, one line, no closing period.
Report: value=16330.9 unit=gal
